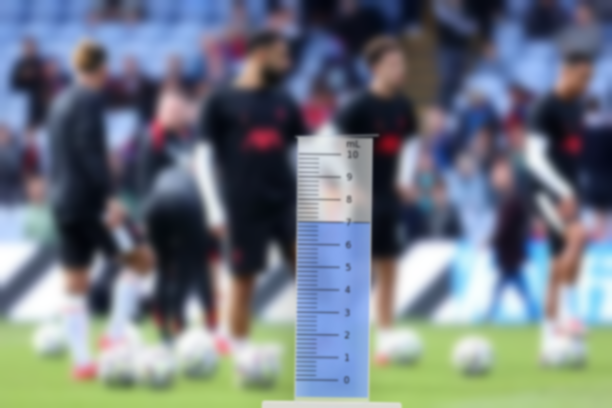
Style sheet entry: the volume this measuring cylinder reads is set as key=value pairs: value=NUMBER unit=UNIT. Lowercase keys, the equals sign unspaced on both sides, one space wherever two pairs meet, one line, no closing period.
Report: value=7 unit=mL
